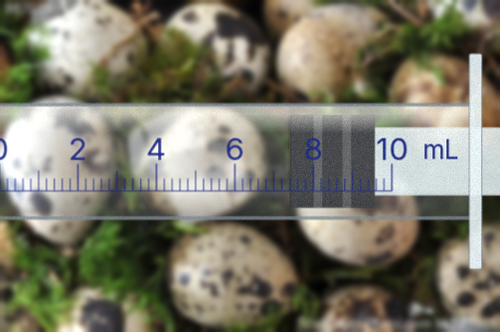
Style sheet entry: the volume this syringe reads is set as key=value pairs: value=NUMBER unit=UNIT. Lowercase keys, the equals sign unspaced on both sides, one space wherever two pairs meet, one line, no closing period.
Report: value=7.4 unit=mL
